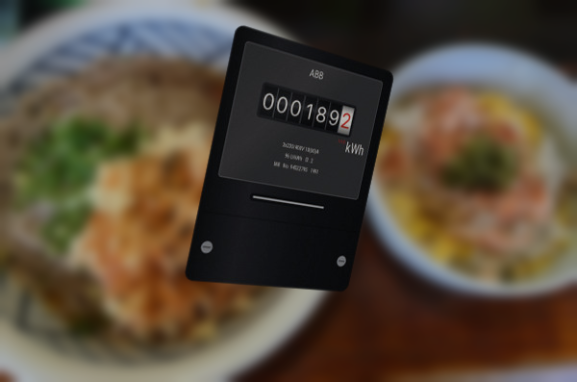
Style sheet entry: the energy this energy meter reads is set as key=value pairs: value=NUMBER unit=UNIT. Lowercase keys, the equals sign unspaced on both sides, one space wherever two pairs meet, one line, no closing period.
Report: value=189.2 unit=kWh
